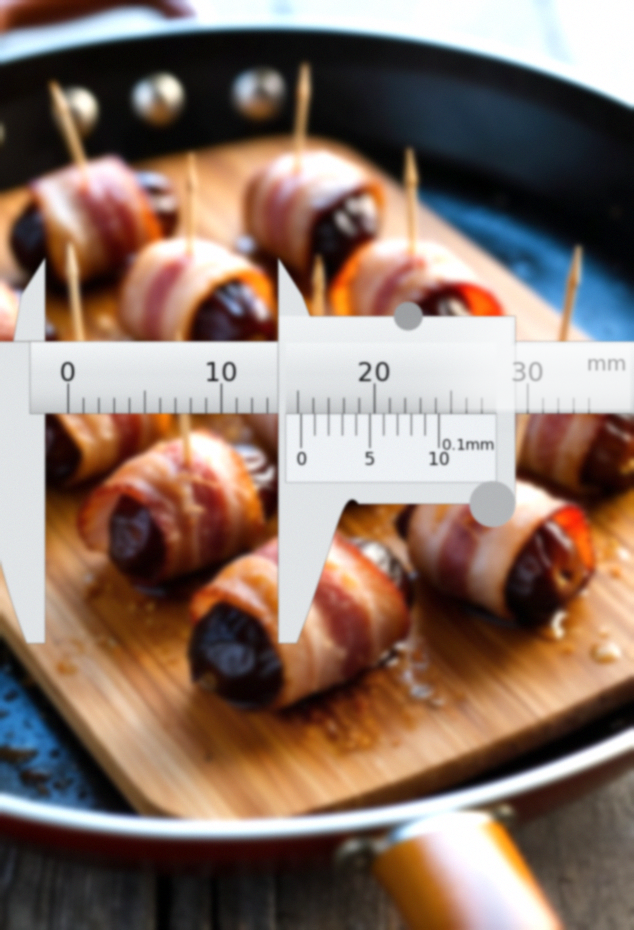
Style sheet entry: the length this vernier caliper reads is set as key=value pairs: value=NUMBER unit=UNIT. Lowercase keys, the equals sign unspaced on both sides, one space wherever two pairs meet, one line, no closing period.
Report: value=15.2 unit=mm
